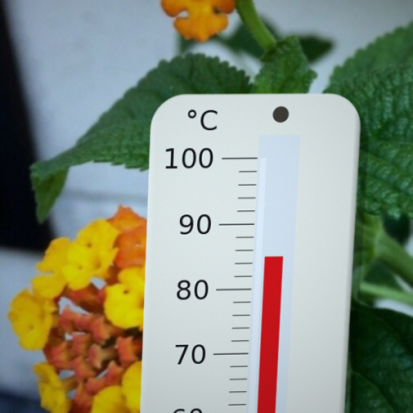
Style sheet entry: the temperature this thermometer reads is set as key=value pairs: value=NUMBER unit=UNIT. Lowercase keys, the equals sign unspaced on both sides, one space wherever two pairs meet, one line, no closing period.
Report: value=85 unit=°C
